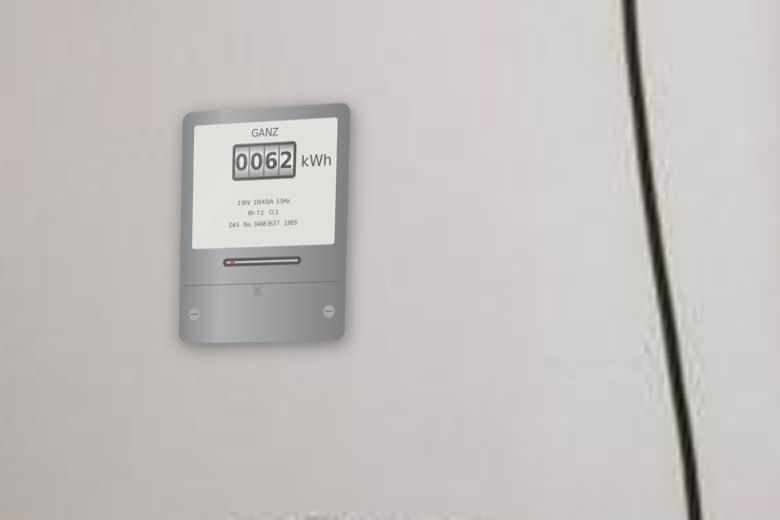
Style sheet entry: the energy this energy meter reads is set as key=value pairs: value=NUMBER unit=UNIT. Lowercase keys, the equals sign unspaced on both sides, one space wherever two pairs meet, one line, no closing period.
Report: value=62 unit=kWh
